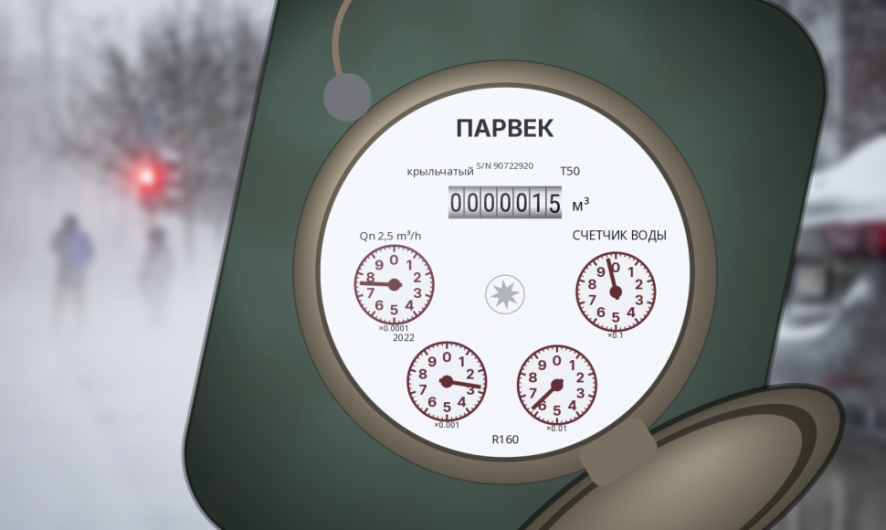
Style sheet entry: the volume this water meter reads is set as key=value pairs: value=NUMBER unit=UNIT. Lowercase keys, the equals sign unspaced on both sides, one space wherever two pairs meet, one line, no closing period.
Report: value=14.9627 unit=m³
